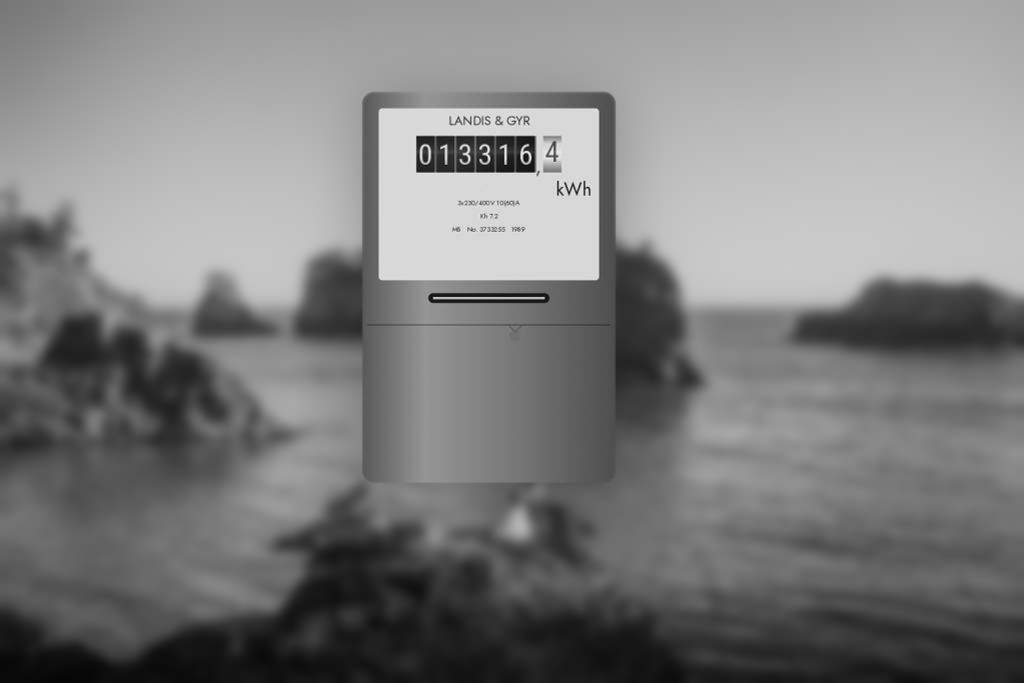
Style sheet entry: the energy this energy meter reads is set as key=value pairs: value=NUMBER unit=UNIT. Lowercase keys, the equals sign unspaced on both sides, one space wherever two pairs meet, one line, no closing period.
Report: value=13316.4 unit=kWh
